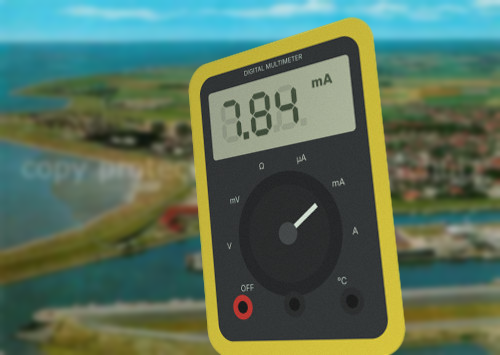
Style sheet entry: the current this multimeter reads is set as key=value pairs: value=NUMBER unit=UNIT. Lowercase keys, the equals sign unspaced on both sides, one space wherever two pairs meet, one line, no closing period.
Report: value=7.84 unit=mA
